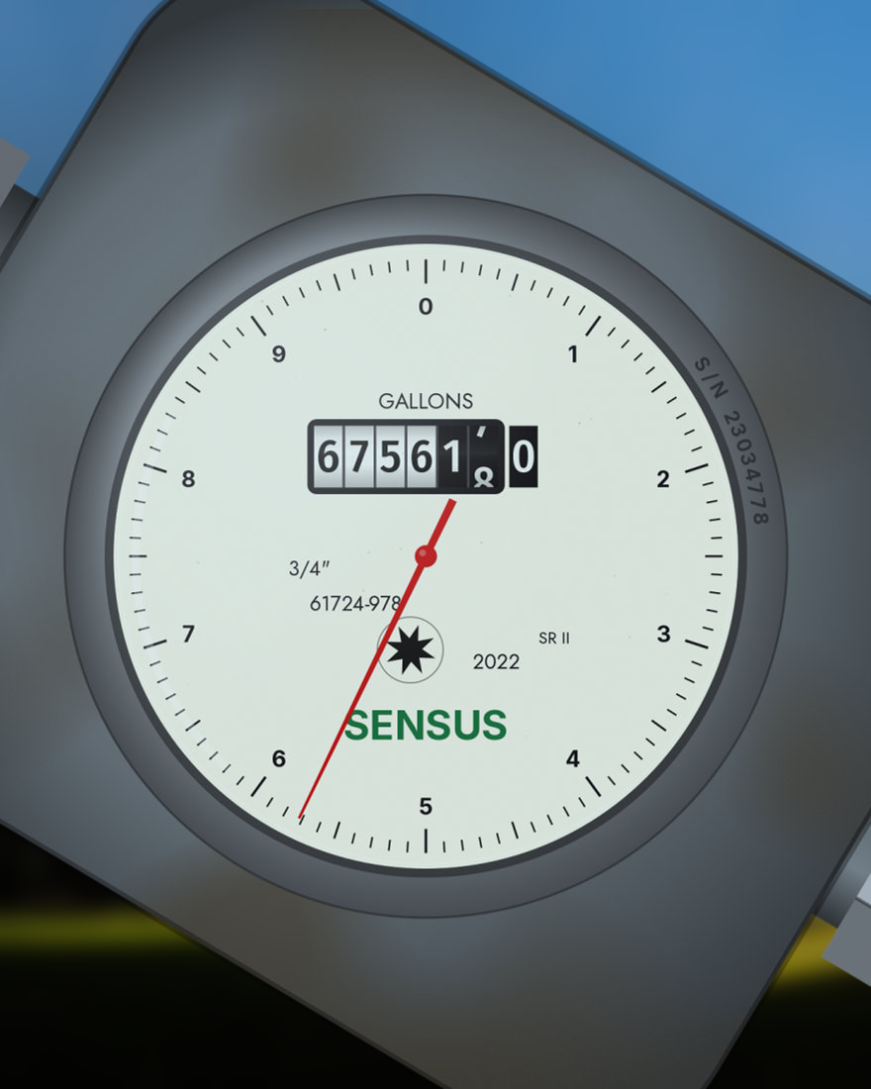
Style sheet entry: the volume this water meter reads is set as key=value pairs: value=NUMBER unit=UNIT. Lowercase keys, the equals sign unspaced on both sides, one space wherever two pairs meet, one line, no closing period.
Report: value=6756175.7 unit=gal
